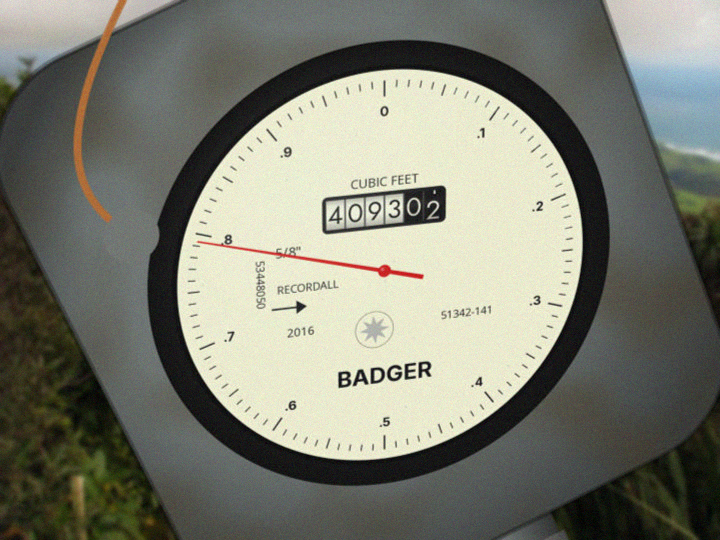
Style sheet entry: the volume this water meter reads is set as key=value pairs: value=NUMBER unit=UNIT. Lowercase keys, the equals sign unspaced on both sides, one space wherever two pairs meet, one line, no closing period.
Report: value=409301.79 unit=ft³
